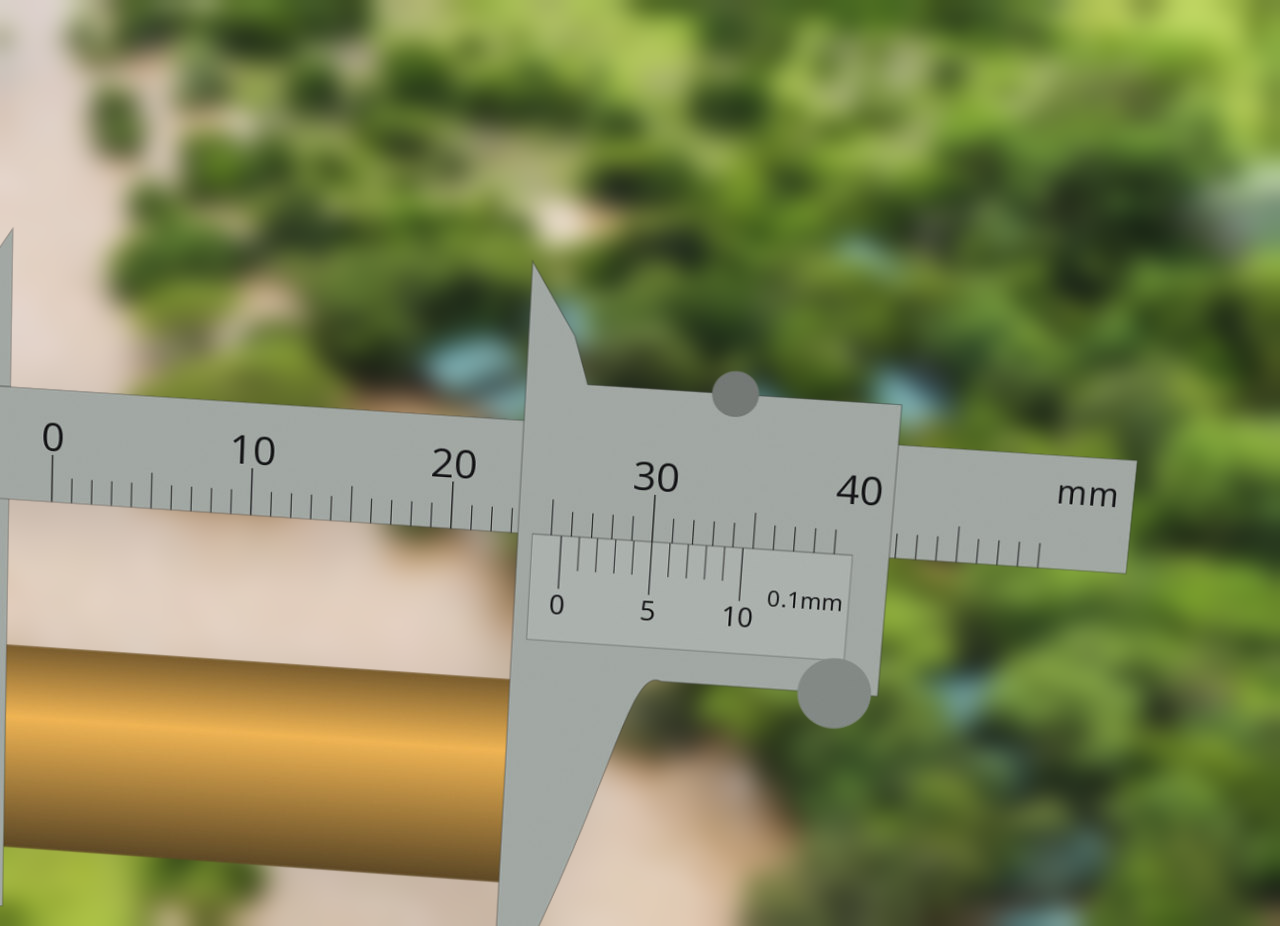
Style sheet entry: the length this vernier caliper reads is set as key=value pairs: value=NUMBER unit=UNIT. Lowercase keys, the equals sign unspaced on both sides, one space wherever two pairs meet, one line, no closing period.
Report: value=25.5 unit=mm
